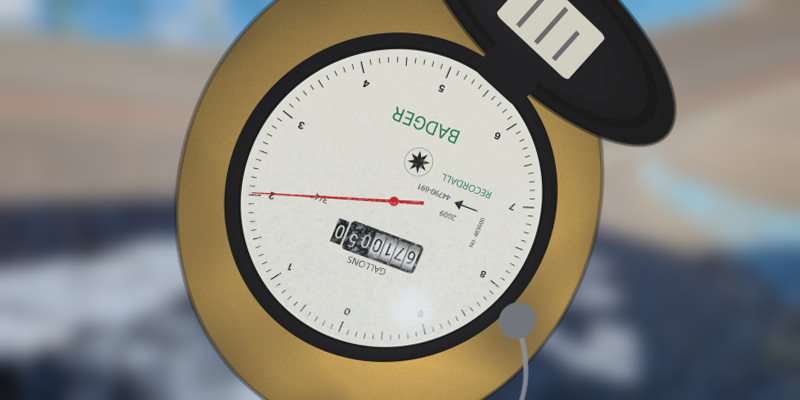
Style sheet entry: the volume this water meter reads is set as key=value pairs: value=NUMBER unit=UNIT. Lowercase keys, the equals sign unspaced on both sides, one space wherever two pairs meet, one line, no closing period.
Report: value=6710052.0 unit=gal
